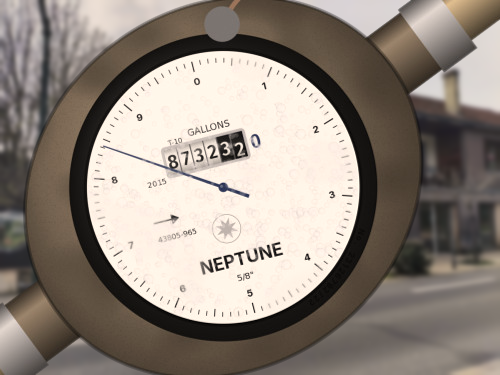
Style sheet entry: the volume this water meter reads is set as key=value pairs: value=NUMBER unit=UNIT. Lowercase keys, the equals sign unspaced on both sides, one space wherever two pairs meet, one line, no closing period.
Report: value=8732318.4 unit=gal
